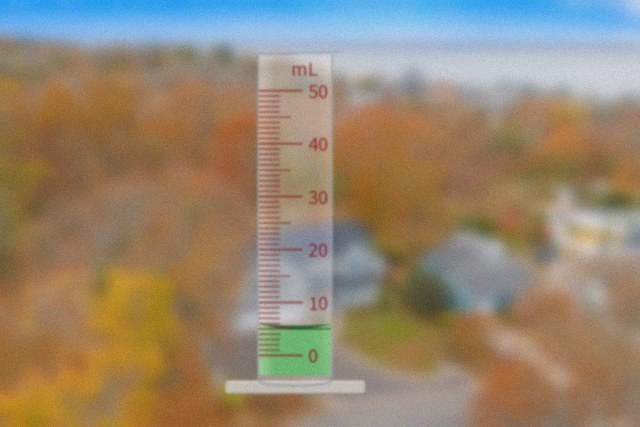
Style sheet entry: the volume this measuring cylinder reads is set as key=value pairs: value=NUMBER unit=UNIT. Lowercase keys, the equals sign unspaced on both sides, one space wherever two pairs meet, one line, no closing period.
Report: value=5 unit=mL
